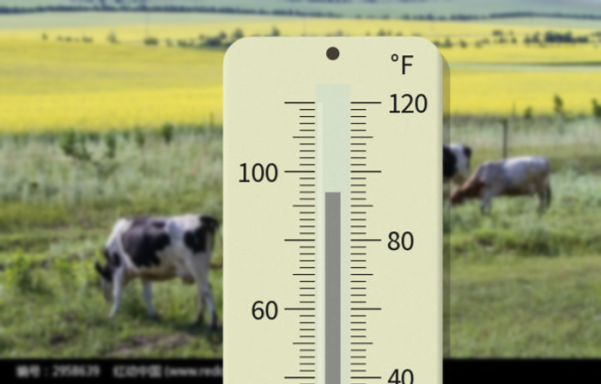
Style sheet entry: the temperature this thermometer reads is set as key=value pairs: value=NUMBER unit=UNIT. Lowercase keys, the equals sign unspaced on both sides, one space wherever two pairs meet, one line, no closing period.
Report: value=94 unit=°F
